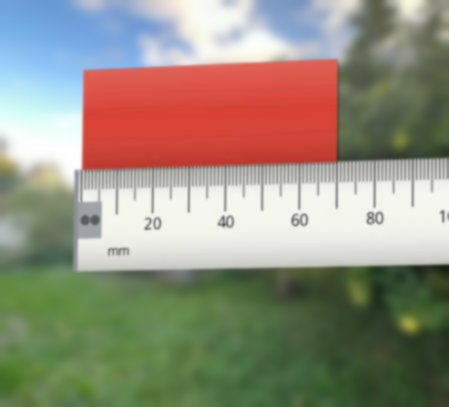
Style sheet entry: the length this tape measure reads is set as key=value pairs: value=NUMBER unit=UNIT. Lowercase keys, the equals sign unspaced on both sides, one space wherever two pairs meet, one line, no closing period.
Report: value=70 unit=mm
